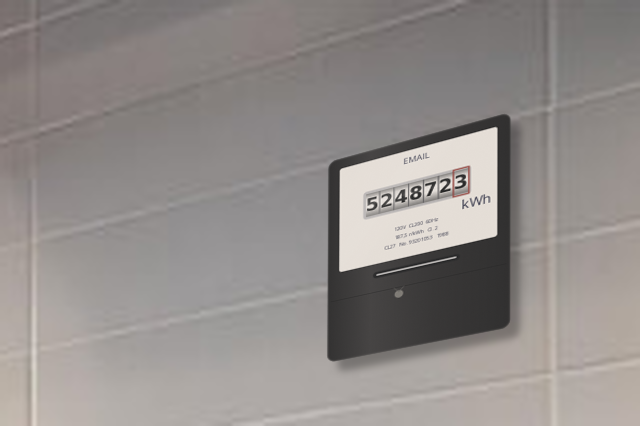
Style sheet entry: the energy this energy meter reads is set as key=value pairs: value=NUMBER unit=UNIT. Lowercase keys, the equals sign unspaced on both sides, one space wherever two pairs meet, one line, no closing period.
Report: value=524872.3 unit=kWh
